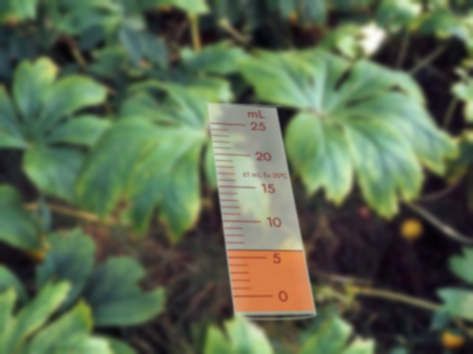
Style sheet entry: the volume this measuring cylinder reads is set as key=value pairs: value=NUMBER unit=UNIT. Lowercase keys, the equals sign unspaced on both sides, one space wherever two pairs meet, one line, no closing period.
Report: value=6 unit=mL
